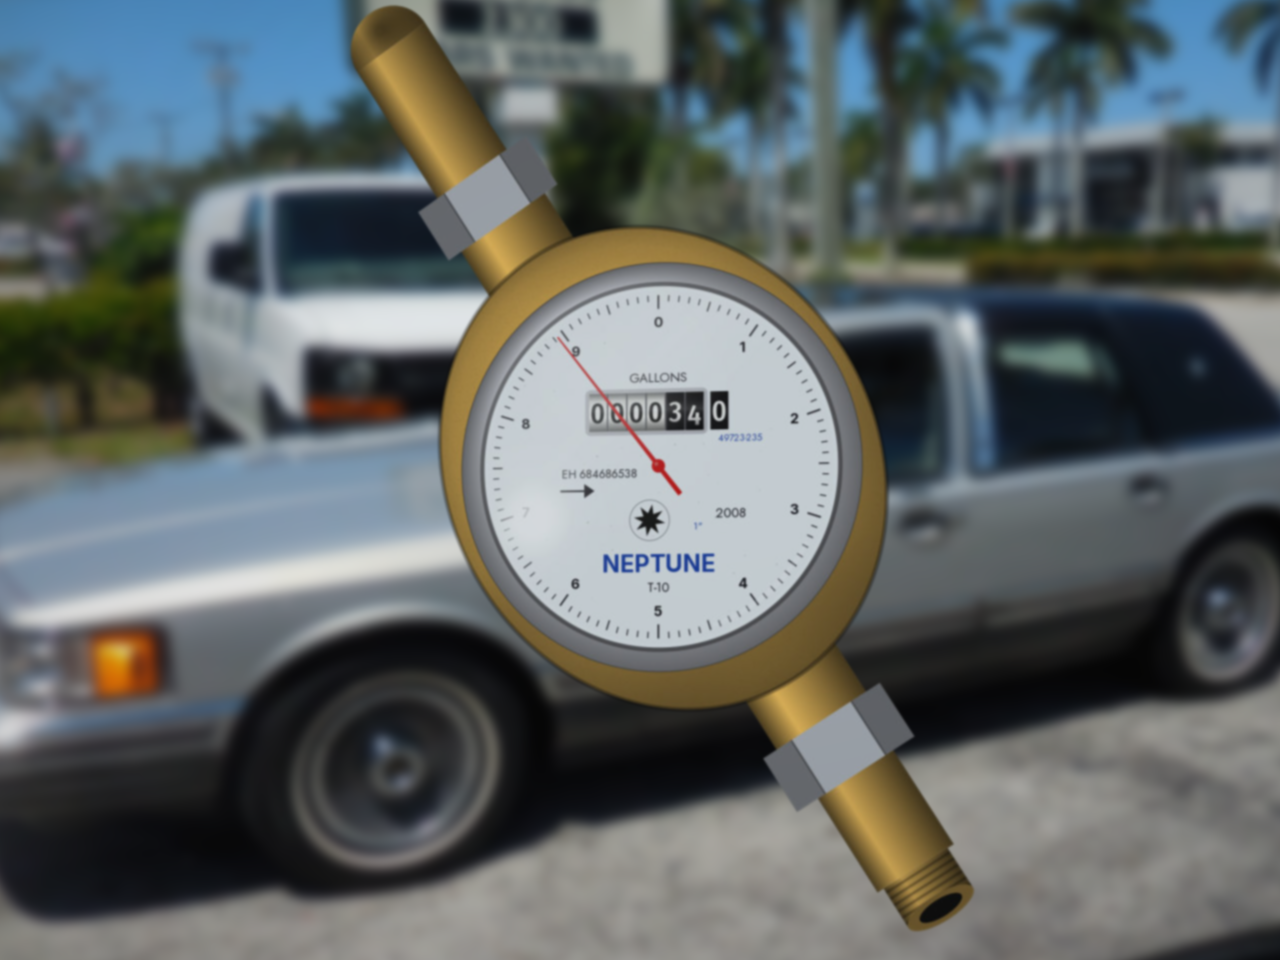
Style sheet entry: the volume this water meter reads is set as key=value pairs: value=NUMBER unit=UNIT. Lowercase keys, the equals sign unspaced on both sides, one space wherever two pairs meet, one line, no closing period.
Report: value=338.9 unit=gal
